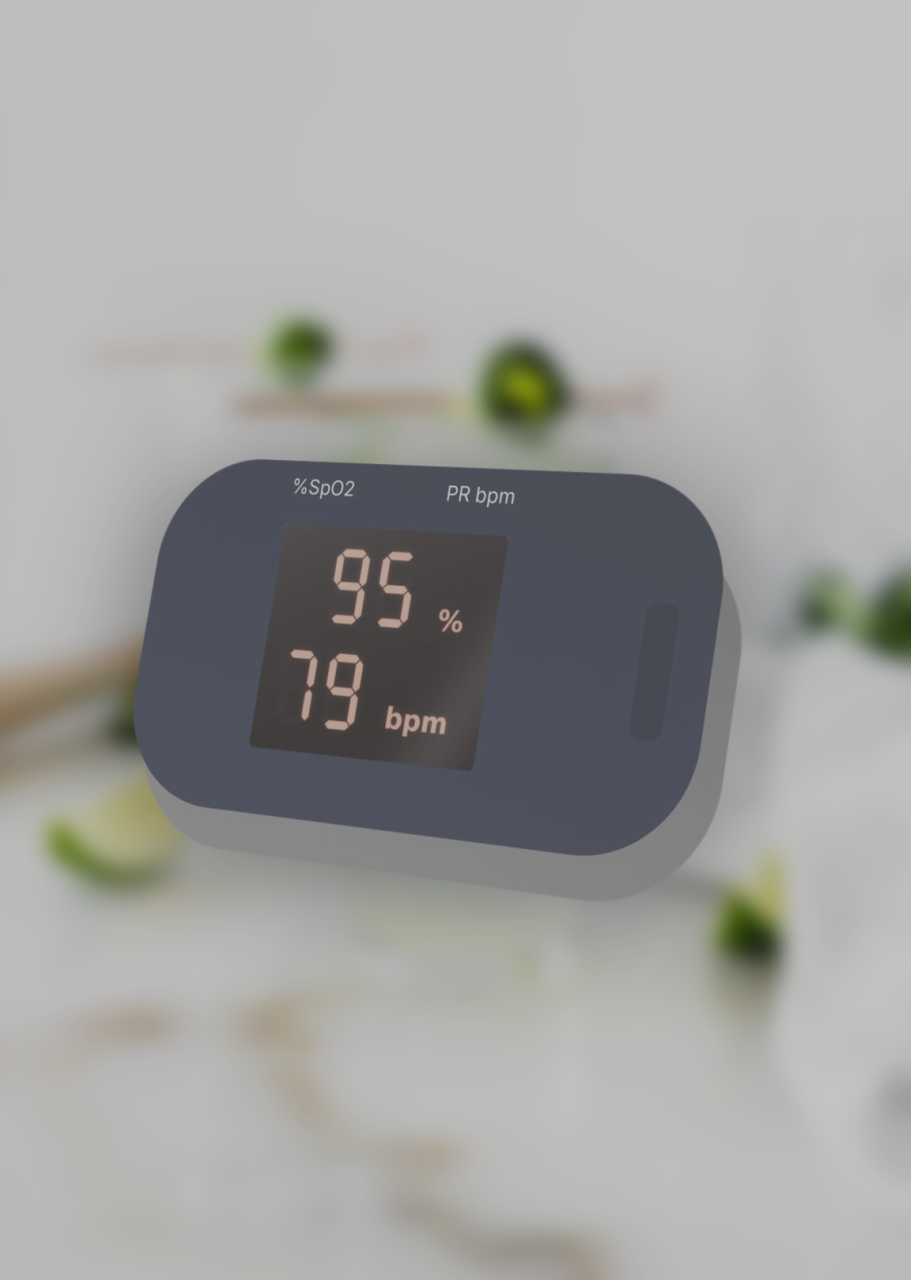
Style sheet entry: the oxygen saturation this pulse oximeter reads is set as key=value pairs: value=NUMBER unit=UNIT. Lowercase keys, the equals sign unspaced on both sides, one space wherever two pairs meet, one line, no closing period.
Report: value=95 unit=%
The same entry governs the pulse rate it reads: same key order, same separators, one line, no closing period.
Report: value=79 unit=bpm
